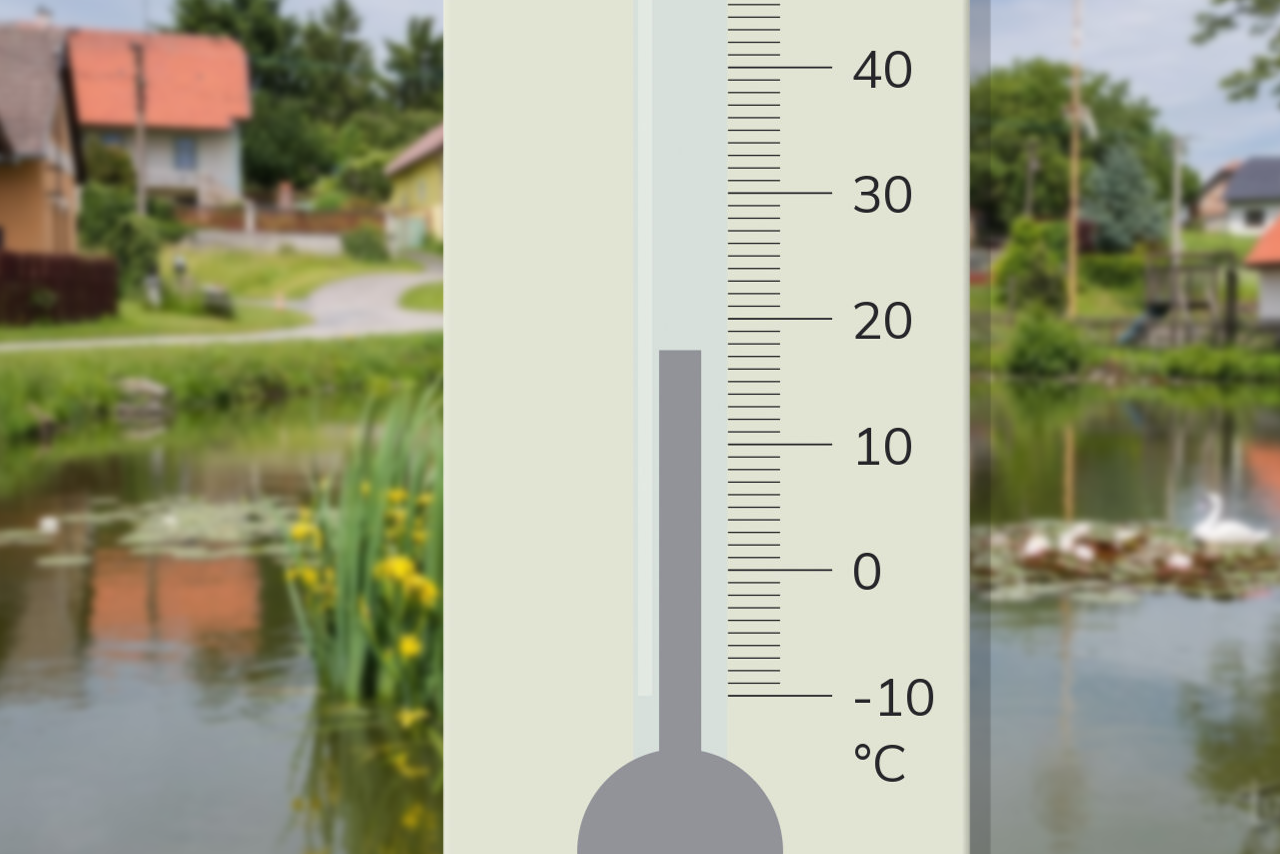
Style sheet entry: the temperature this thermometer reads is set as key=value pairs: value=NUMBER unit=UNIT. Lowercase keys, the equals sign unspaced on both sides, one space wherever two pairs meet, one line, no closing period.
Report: value=17.5 unit=°C
